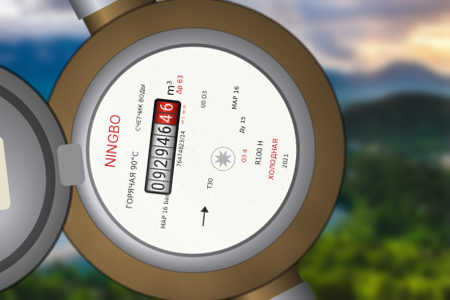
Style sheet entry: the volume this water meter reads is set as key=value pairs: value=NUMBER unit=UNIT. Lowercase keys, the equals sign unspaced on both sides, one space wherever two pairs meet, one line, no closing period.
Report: value=92946.46 unit=m³
